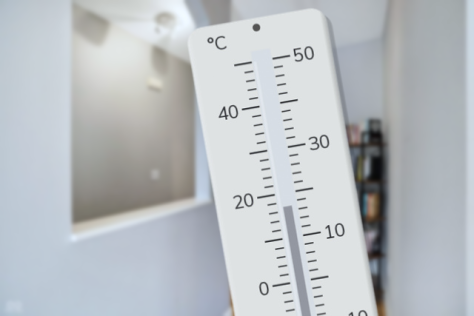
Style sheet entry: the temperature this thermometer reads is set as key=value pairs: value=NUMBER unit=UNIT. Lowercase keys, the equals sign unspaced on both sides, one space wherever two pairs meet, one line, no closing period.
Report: value=17 unit=°C
